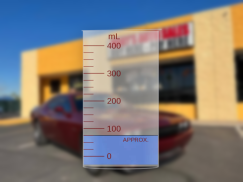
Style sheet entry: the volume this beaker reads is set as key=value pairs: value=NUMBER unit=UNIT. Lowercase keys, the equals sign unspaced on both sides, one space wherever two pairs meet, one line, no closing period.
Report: value=75 unit=mL
